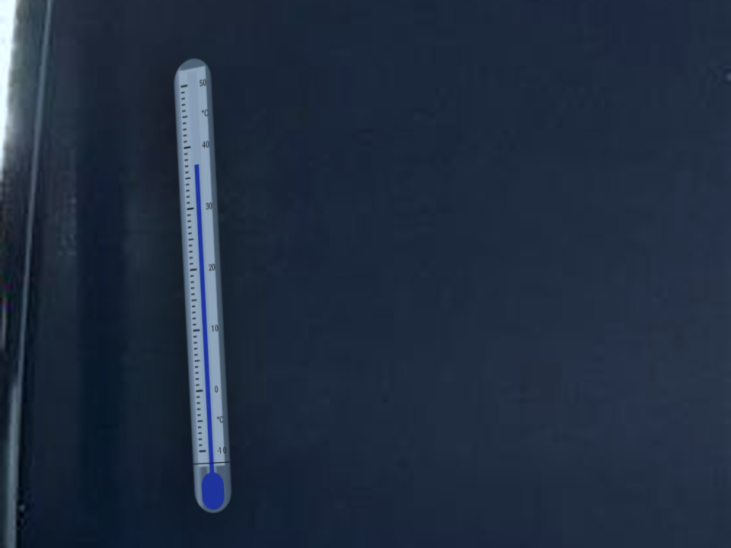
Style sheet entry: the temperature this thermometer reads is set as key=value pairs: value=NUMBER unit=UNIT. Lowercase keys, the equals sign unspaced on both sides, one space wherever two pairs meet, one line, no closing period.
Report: value=37 unit=°C
